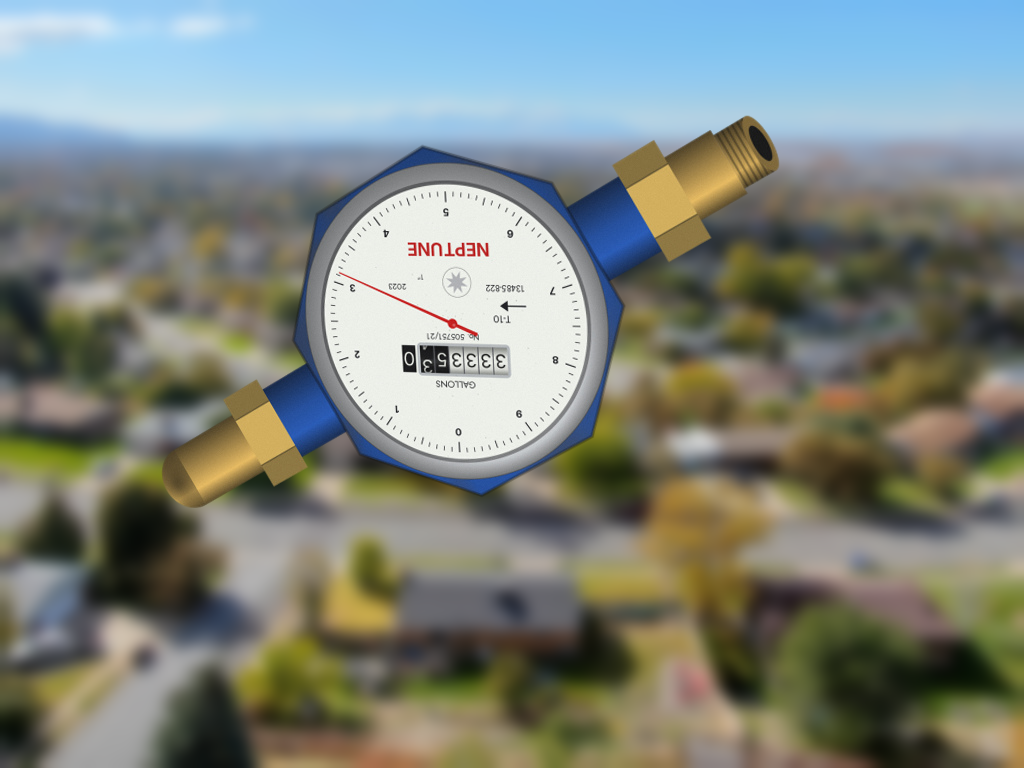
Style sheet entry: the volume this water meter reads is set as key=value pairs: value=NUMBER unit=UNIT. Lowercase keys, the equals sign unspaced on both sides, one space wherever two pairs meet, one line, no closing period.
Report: value=3333533.1 unit=gal
